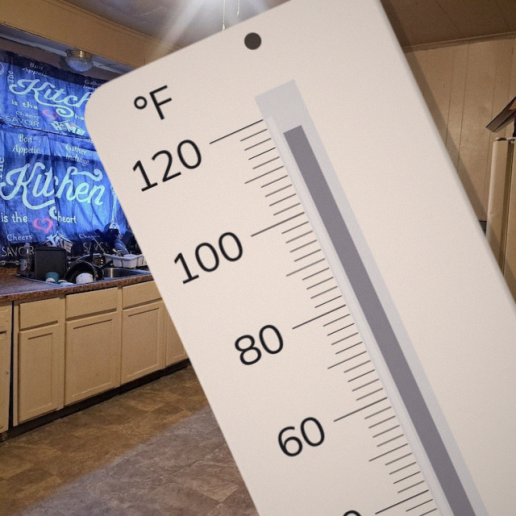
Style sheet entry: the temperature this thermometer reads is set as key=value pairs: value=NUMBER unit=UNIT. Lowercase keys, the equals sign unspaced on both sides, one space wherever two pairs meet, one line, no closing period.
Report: value=116 unit=°F
